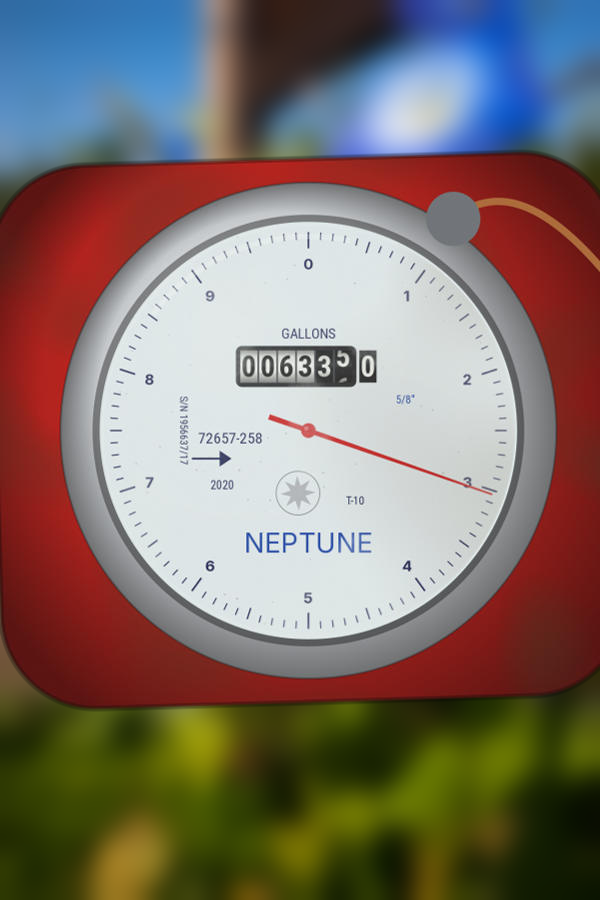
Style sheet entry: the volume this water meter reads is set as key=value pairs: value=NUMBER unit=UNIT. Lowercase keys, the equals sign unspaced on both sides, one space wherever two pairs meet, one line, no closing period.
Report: value=63353.0 unit=gal
